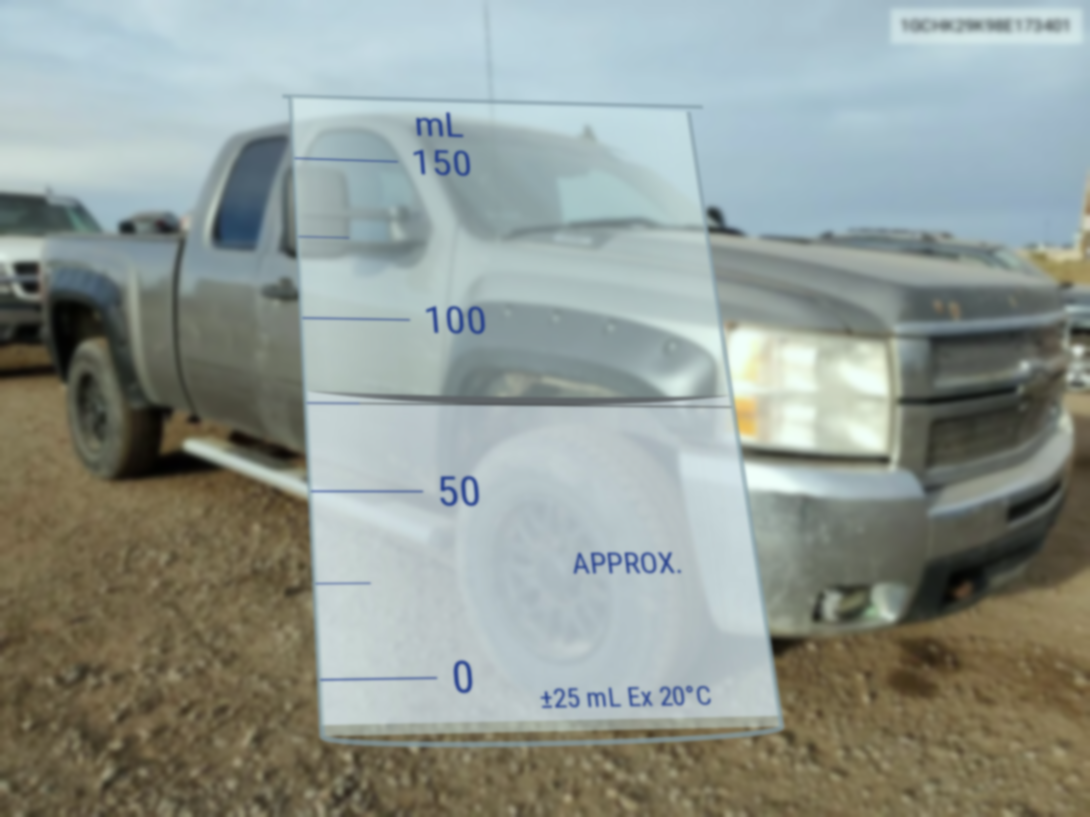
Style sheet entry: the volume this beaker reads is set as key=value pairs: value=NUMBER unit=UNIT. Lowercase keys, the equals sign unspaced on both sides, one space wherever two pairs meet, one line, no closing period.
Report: value=75 unit=mL
